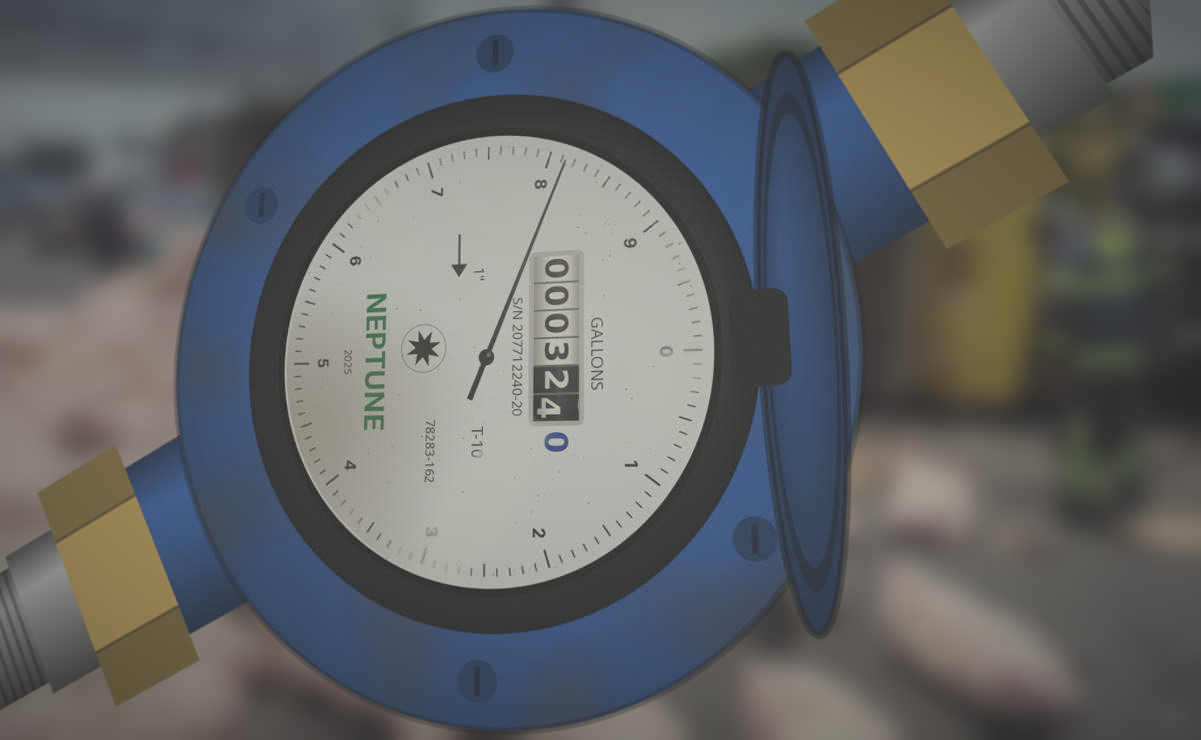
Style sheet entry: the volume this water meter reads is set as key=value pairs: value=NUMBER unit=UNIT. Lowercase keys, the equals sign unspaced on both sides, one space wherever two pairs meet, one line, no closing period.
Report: value=3238.1 unit=gal
